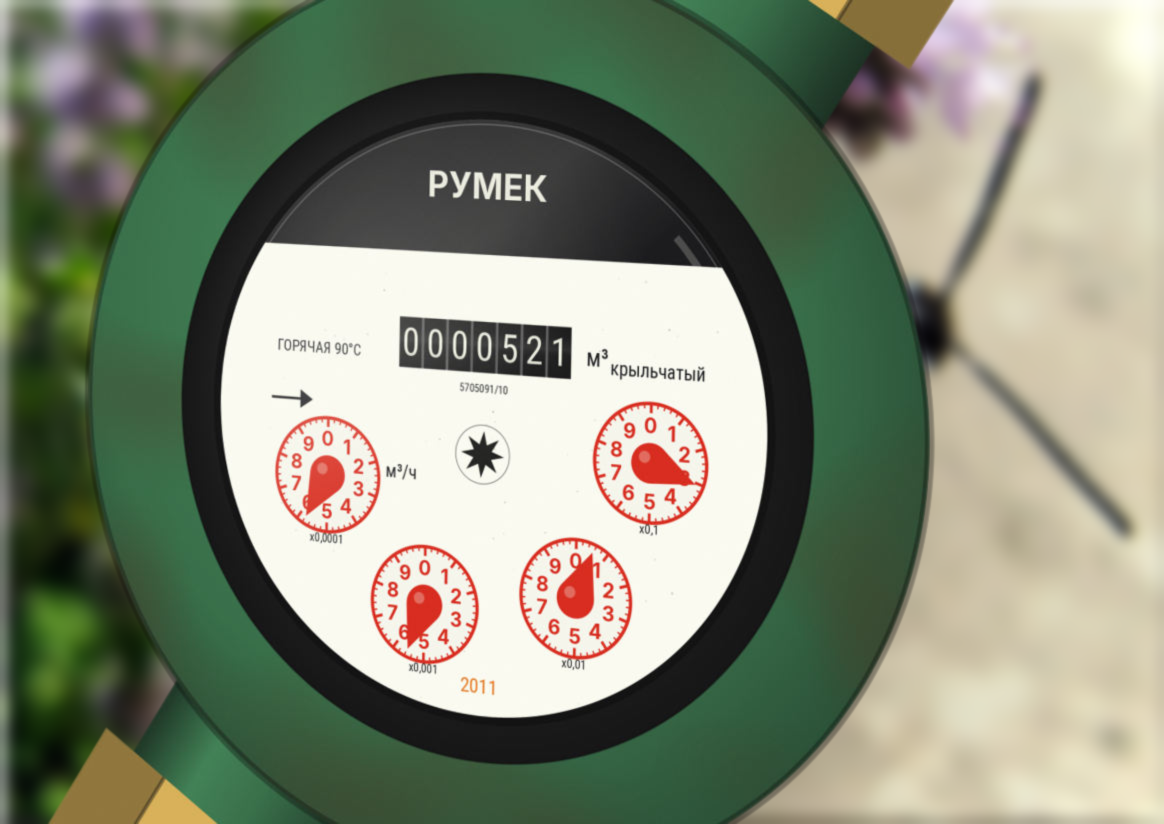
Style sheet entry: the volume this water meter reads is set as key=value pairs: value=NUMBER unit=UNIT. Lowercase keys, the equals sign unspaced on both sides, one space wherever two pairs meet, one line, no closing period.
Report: value=521.3055 unit=m³
